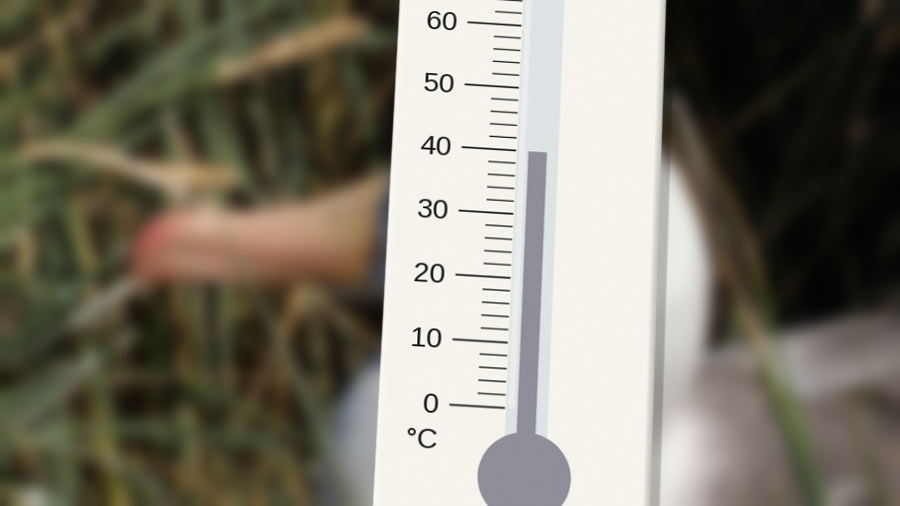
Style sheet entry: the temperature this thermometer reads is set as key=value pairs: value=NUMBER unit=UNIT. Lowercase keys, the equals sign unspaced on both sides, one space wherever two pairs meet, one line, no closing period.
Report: value=40 unit=°C
